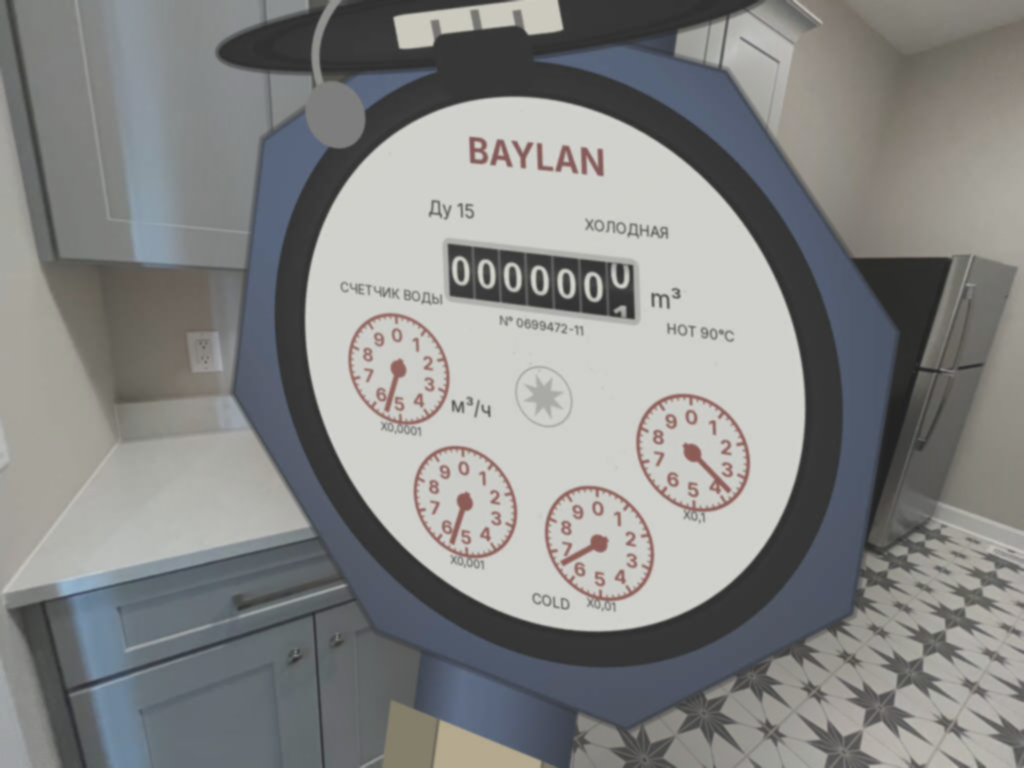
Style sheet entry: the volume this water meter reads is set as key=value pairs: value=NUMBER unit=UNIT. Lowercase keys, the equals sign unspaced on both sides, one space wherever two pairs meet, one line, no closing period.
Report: value=0.3655 unit=m³
